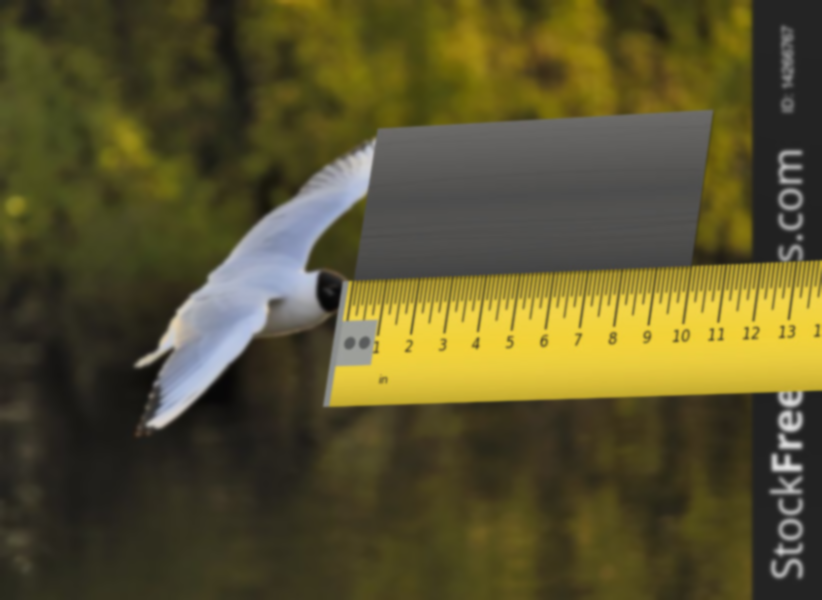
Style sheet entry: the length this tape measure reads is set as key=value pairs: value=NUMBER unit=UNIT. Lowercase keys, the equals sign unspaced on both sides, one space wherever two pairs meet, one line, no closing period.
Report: value=10 unit=in
